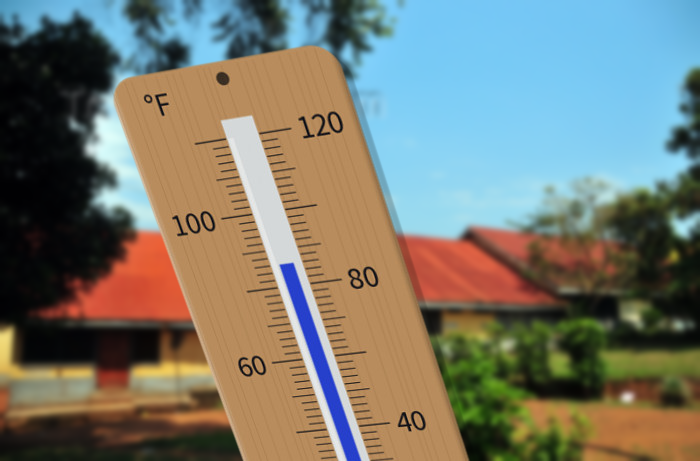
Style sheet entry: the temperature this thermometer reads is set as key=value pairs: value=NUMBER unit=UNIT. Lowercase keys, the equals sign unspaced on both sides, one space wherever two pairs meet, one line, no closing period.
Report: value=86 unit=°F
